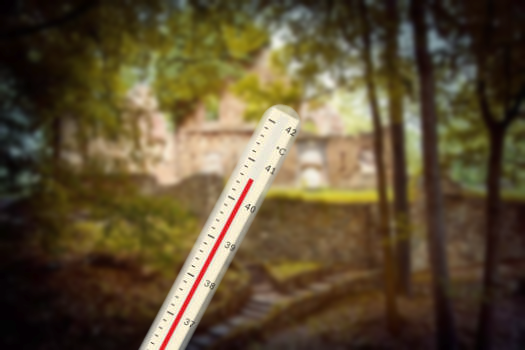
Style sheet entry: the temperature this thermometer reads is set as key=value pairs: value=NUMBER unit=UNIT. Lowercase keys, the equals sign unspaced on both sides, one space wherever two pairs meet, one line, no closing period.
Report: value=40.6 unit=°C
